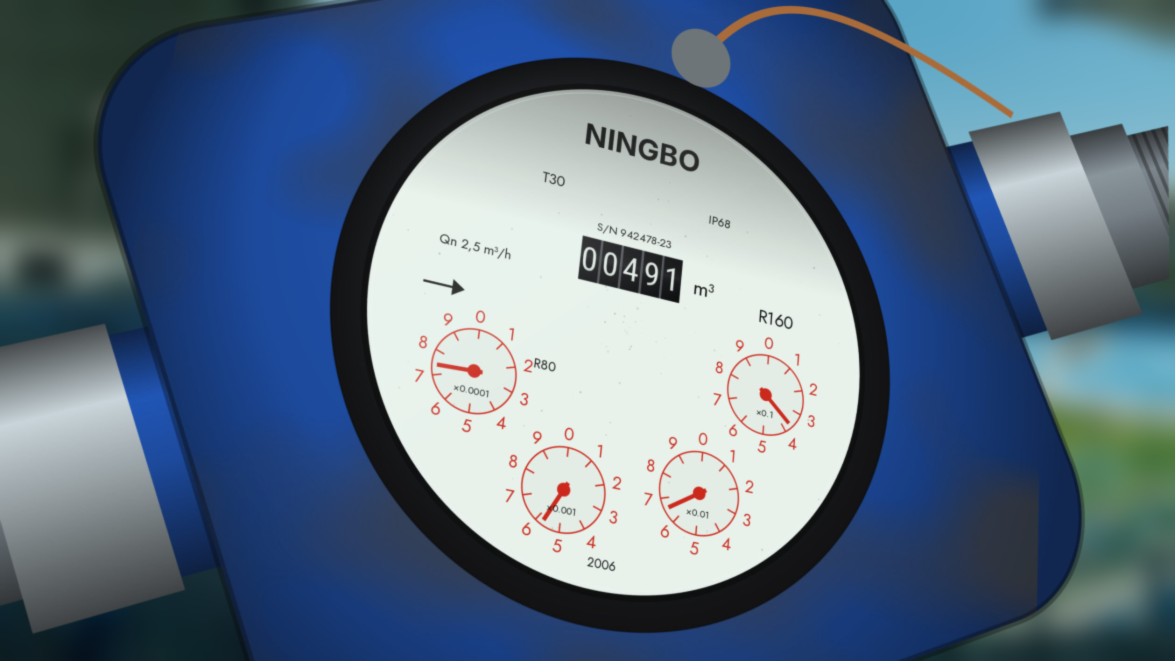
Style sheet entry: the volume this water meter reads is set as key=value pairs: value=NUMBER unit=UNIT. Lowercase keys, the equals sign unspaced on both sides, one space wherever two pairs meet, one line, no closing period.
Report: value=491.3657 unit=m³
